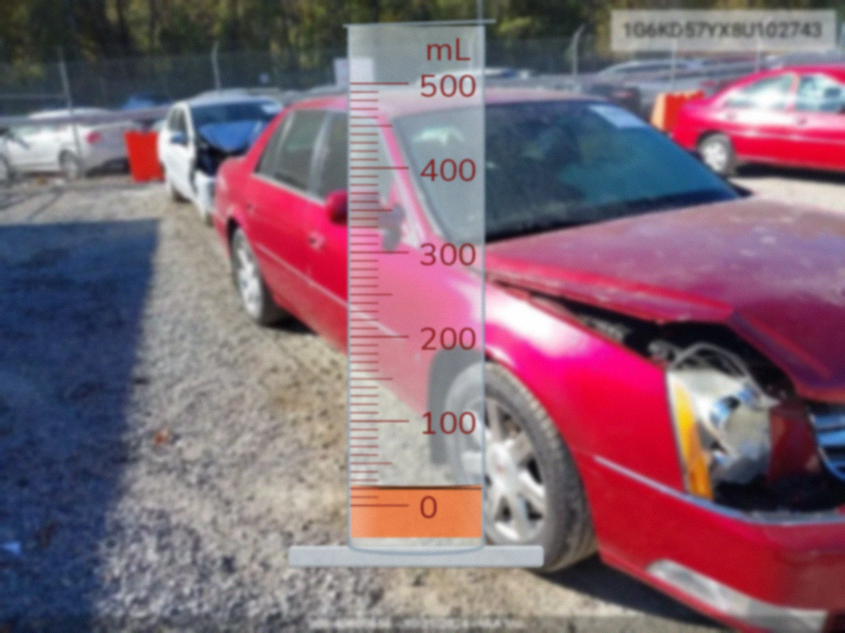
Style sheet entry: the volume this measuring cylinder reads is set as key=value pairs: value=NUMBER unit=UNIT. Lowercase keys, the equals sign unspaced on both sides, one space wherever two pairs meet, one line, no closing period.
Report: value=20 unit=mL
